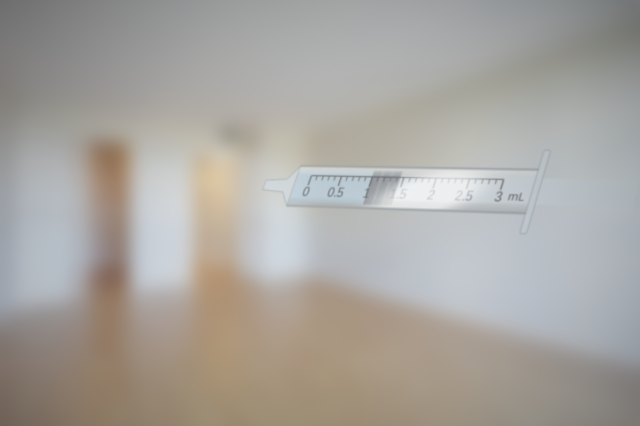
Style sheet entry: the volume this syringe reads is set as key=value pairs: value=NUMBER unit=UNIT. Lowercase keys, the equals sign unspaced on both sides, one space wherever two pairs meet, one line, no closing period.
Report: value=1 unit=mL
